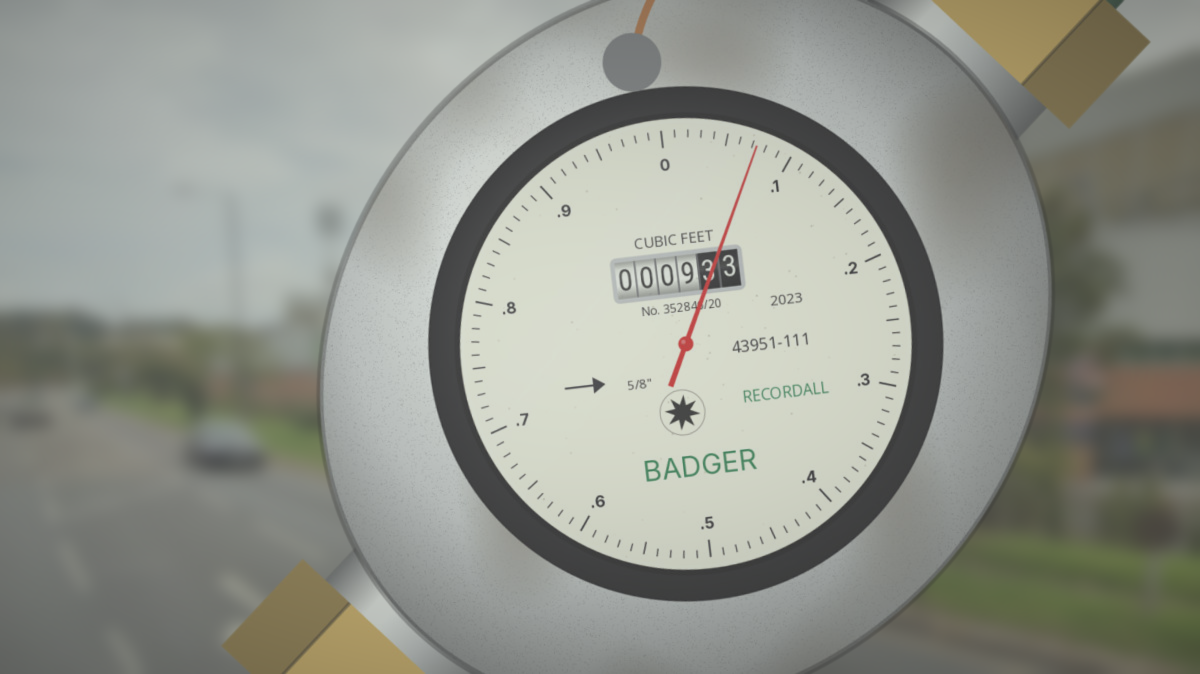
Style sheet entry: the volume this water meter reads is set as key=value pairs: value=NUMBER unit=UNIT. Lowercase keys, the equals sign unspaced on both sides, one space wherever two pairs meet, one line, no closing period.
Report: value=933.07 unit=ft³
